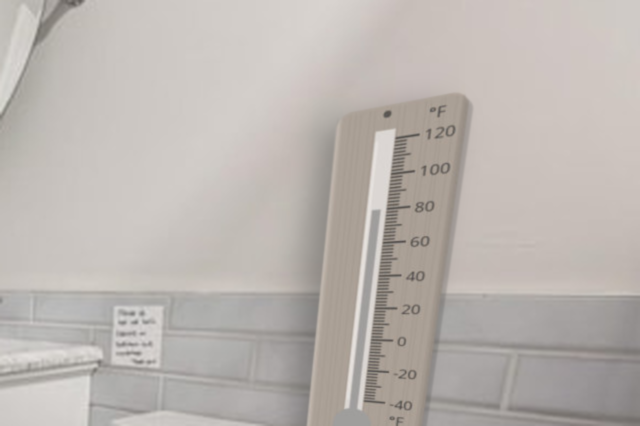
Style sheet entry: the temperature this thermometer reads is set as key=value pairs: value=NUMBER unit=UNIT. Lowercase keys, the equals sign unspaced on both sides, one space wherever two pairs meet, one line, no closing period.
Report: value=80 unit=°F
